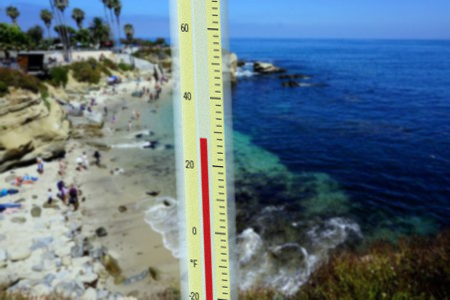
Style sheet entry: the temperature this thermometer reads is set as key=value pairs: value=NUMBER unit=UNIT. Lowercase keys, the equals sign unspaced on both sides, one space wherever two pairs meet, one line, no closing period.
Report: value=28 unit=°F
